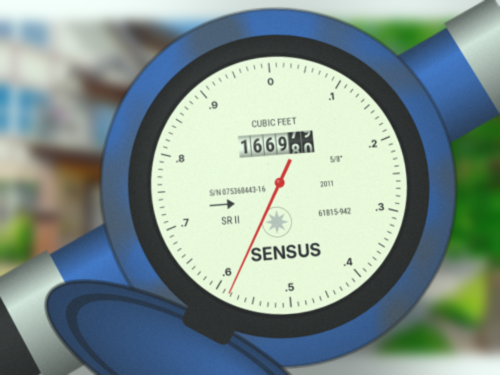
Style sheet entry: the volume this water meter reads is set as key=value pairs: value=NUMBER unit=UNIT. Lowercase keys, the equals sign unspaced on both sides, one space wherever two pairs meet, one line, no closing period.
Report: value=166979.58 unit=ft³
